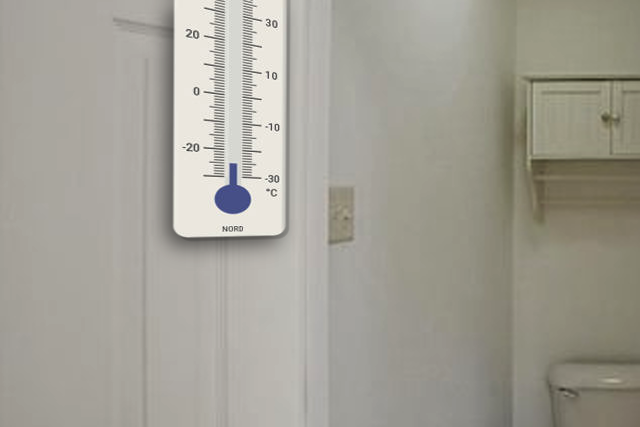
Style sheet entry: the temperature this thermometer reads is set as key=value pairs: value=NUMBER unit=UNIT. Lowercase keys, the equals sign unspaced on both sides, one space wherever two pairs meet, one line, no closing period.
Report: value=-25 unit=°C
